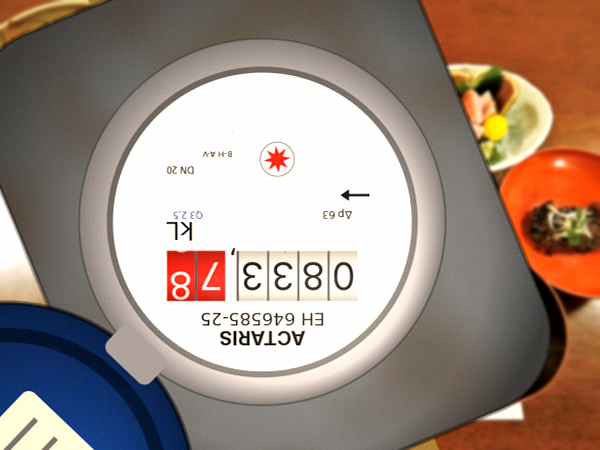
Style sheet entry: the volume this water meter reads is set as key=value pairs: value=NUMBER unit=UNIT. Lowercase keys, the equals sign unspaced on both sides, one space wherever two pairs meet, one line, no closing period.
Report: value=833.78 unit=kL
